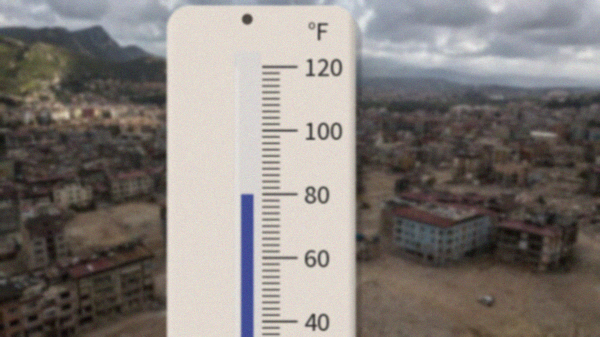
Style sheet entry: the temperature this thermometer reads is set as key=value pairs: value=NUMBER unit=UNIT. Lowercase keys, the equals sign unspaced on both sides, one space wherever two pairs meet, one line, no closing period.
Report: value=80 unit=°F
